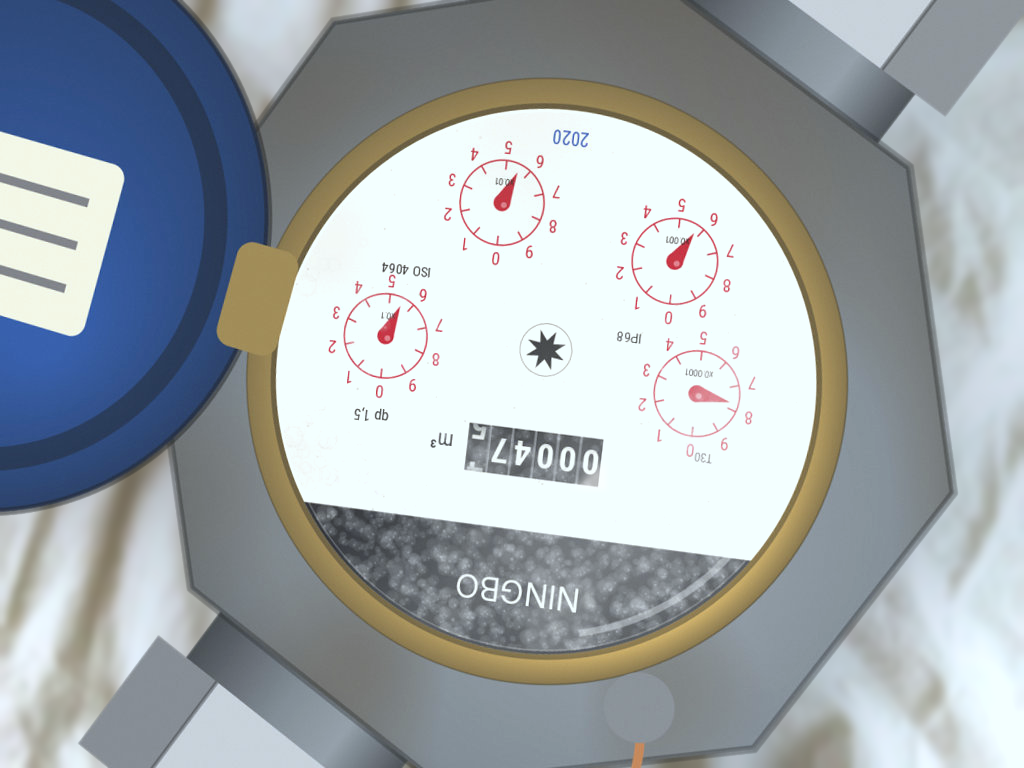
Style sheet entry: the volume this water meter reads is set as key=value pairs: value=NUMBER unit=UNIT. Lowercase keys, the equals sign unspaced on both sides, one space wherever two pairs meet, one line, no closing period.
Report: value=474.5557 unit=m³
